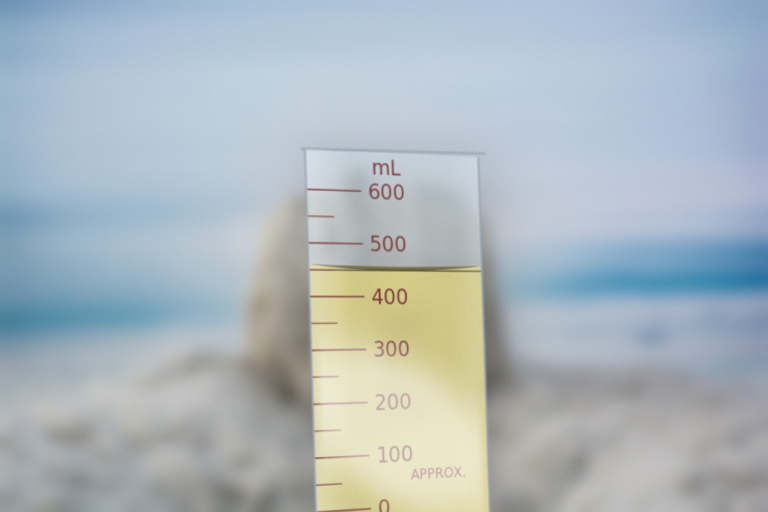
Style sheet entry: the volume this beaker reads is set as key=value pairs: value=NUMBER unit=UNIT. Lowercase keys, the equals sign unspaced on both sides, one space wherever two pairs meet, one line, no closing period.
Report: value=450 unit=mL
